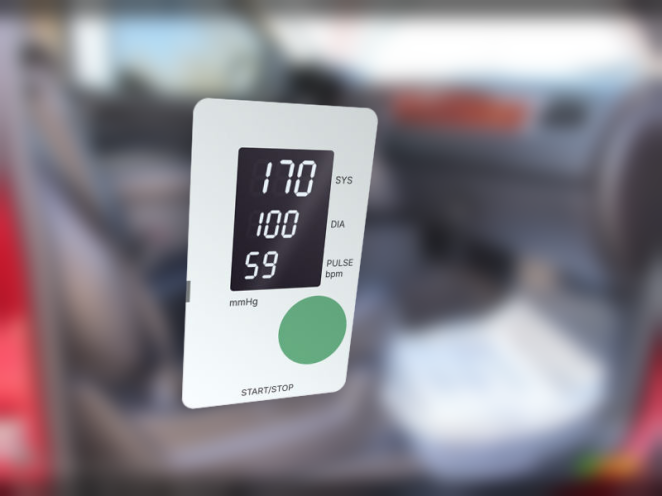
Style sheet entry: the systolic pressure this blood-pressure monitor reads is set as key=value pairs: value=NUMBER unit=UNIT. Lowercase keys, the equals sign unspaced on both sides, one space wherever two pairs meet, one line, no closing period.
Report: value=170 unit=mmHg
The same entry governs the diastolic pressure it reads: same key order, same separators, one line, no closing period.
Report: value=100 unit=mmHg
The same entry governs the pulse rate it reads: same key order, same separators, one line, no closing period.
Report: value=59 unit=bpm
